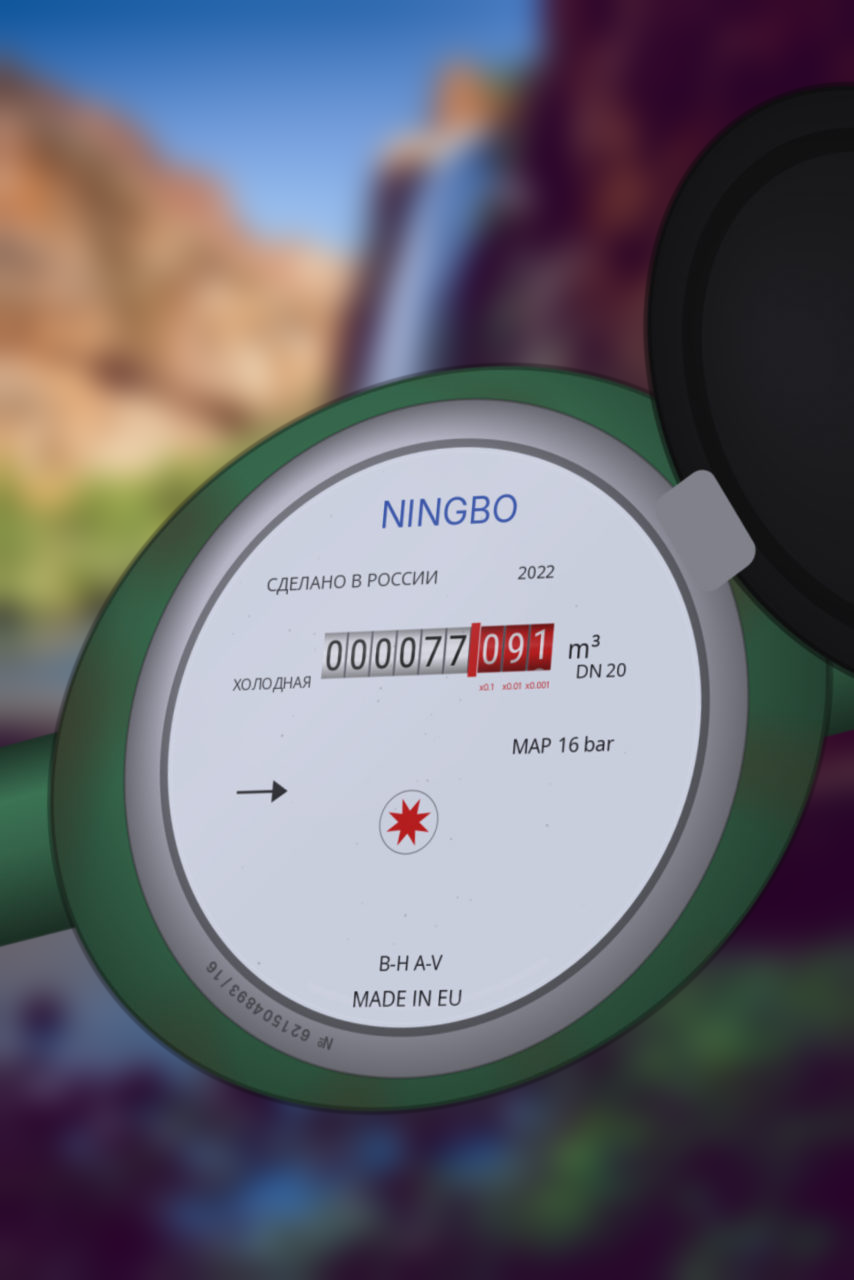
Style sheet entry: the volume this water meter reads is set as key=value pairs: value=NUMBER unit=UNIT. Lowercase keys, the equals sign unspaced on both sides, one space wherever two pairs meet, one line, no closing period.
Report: value=77.091 unit=m³
